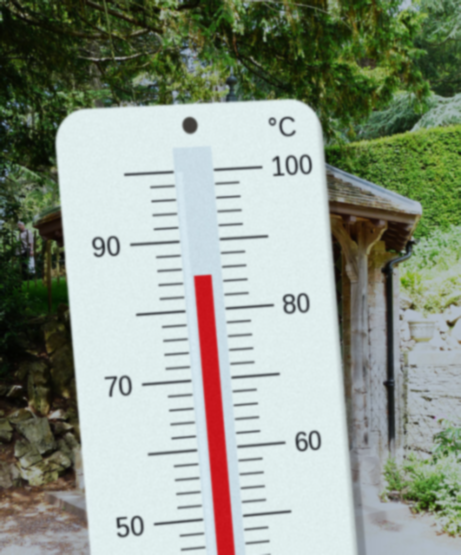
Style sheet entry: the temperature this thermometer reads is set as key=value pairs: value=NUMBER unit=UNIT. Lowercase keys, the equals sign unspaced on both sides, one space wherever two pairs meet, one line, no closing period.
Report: value=85 unit=°C
